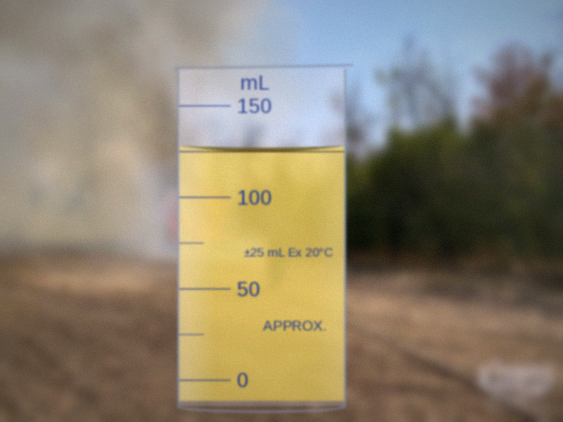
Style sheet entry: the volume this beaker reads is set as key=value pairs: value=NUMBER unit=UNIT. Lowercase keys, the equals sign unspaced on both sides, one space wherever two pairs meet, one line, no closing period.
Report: value=125 unit=mL
